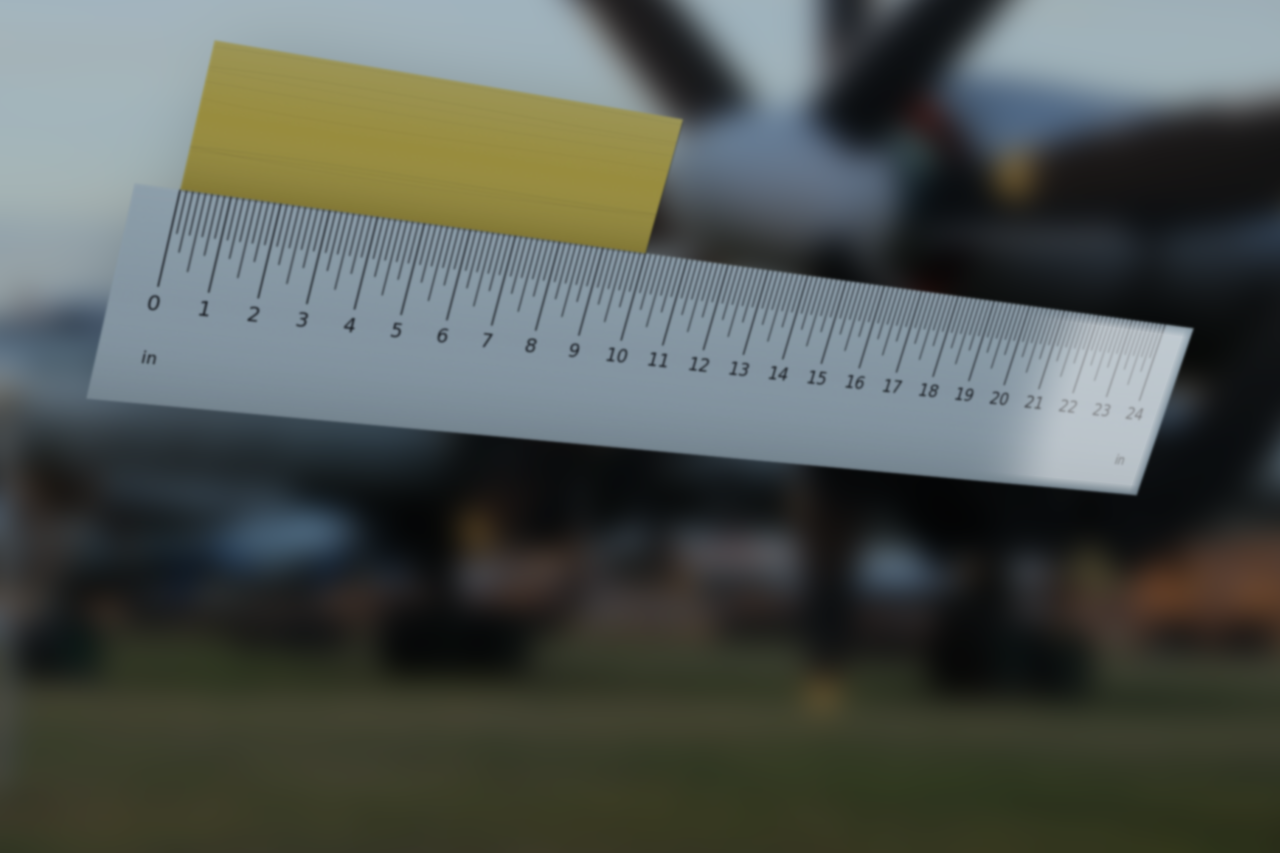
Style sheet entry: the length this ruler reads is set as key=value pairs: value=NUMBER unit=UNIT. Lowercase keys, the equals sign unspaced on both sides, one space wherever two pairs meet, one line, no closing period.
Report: value=10 unit=in
